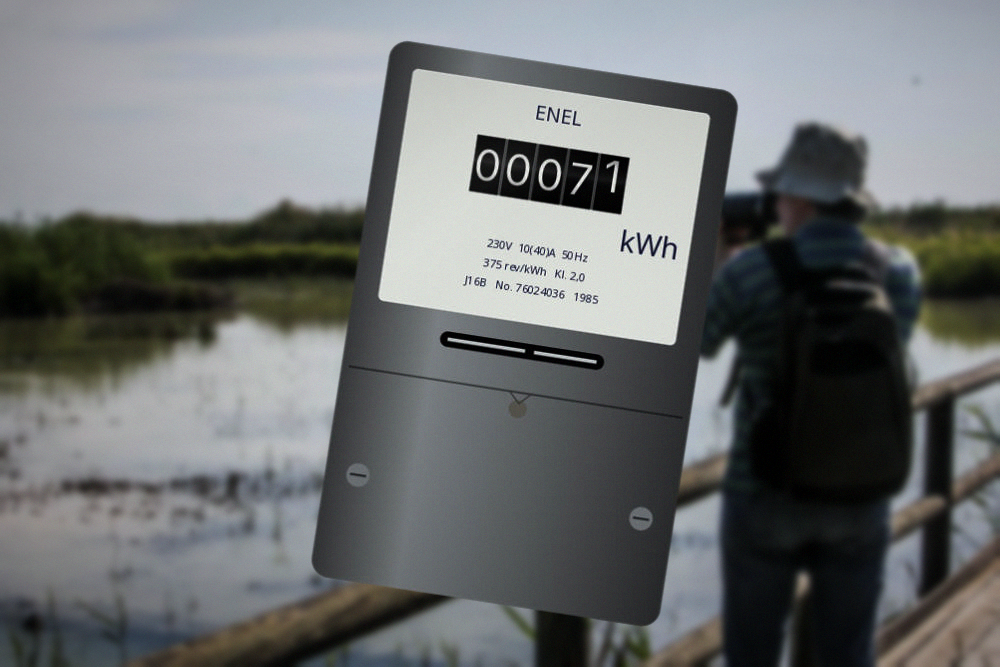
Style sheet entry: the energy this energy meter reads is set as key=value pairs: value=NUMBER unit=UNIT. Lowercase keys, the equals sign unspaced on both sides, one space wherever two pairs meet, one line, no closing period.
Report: value=71 unit=kWh
